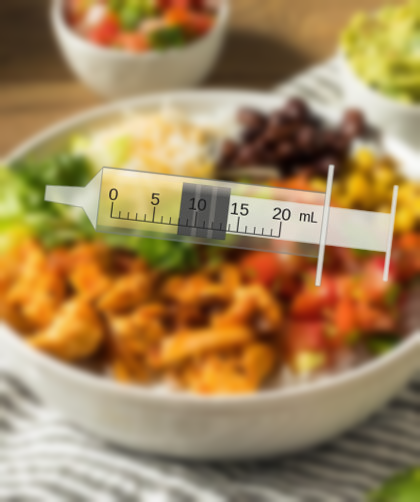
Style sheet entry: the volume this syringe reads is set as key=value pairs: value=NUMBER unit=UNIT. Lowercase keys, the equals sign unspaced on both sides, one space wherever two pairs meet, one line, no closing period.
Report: value=8 unit=mL
